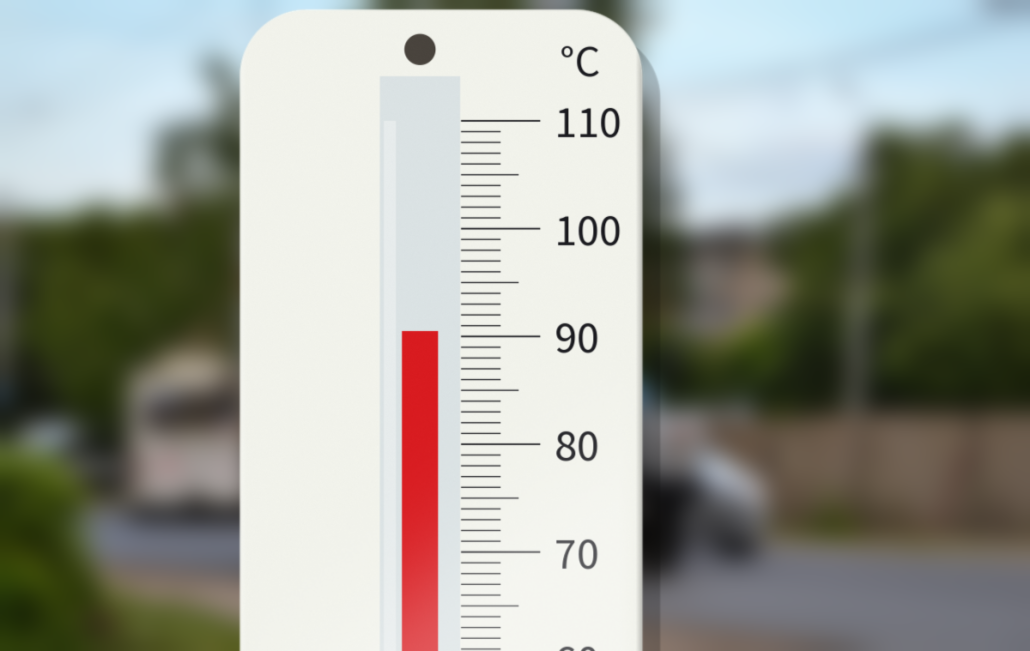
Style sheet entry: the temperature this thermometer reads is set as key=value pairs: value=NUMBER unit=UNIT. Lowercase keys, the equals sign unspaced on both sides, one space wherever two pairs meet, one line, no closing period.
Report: value=90.5 unit=°C
